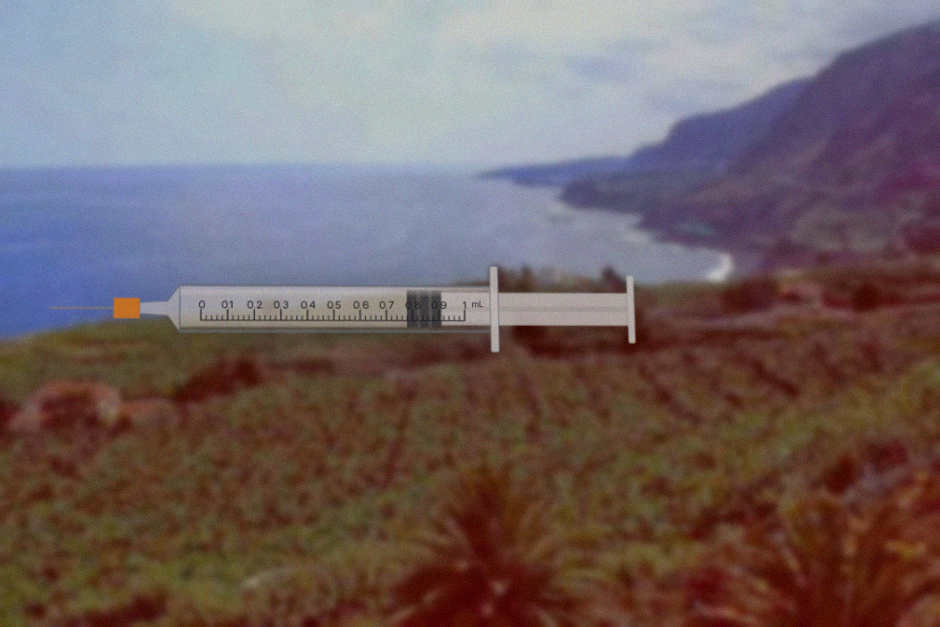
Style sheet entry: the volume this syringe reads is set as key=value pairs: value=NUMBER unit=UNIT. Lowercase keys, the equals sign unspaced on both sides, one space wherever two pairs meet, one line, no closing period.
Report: value=0.78 unit=mL
